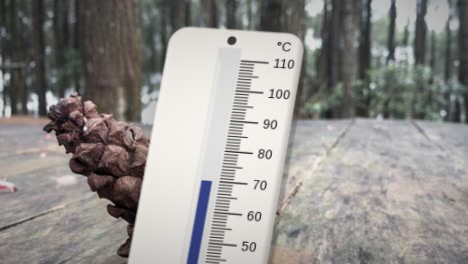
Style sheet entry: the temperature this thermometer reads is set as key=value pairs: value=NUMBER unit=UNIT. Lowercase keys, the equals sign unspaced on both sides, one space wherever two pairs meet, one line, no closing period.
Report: value=70 unit=°C
